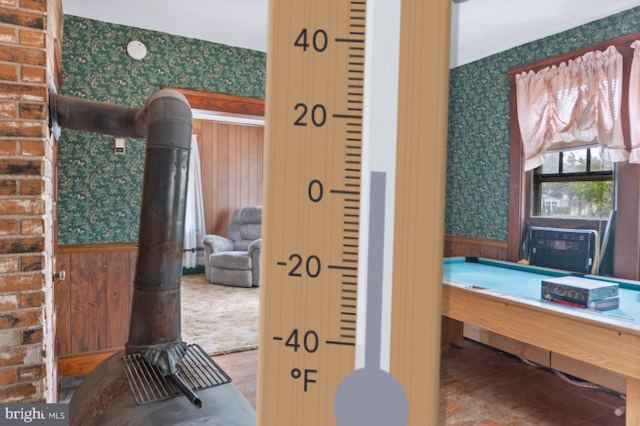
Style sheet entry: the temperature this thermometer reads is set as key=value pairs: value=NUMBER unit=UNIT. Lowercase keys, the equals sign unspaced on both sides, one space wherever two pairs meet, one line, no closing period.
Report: value=6 unit=°F
